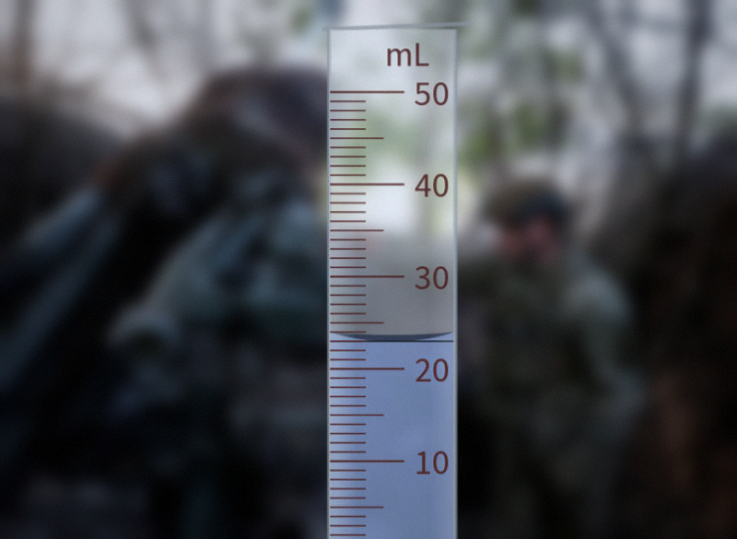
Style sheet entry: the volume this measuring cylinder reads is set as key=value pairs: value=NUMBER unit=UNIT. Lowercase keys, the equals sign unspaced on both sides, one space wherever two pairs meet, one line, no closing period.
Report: value=23 unit=mL
